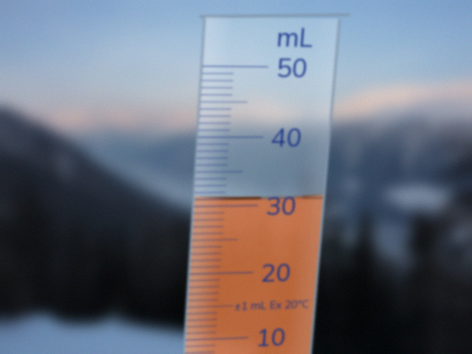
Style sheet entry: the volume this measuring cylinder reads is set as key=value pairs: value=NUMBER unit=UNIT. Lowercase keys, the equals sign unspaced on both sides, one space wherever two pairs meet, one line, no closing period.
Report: value=31 unit=mL
